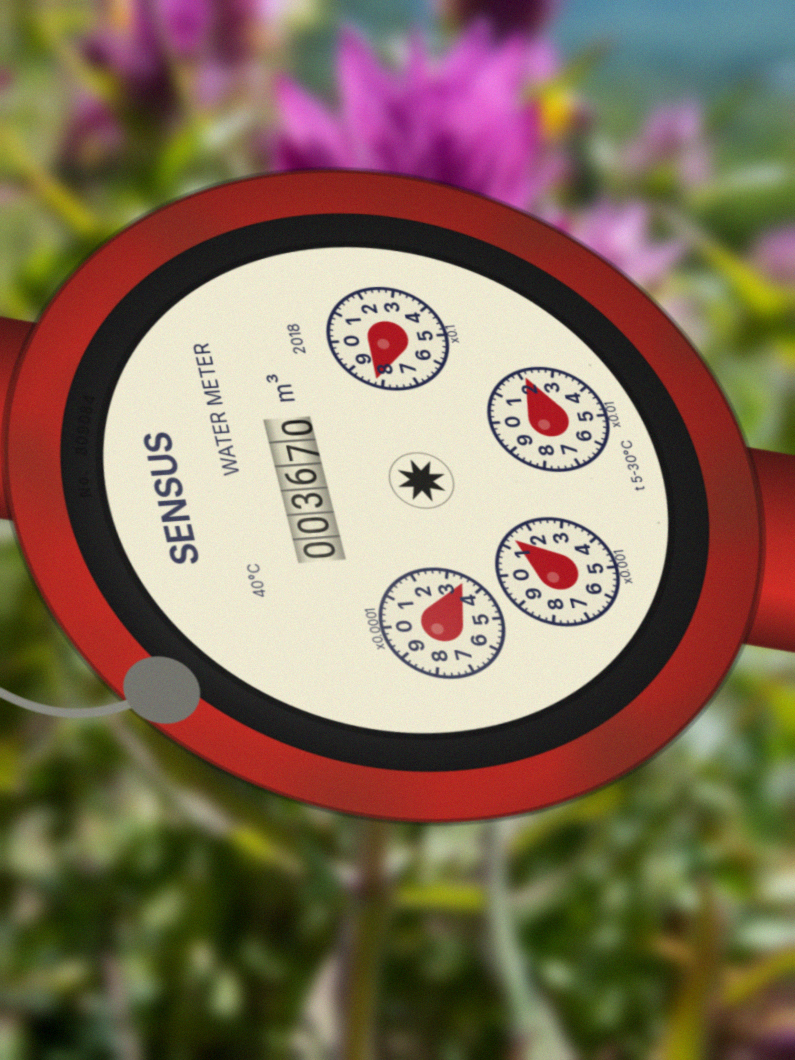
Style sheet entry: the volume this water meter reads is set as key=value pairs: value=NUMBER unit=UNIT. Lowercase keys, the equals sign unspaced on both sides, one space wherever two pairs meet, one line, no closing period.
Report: value=3669.8213 unit=m³
